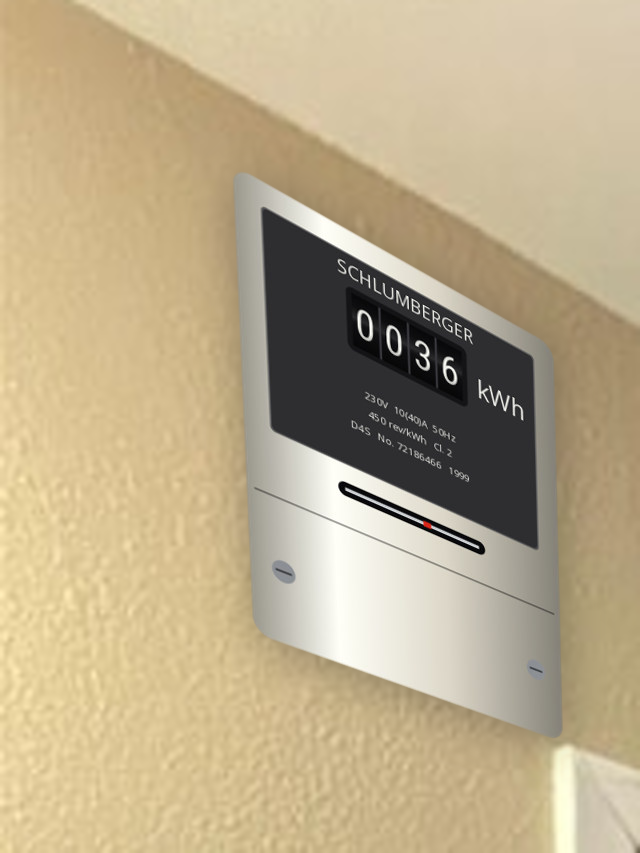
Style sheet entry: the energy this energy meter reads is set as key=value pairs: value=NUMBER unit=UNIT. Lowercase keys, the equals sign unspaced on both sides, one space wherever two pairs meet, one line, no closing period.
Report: value=36 unit=kWh
